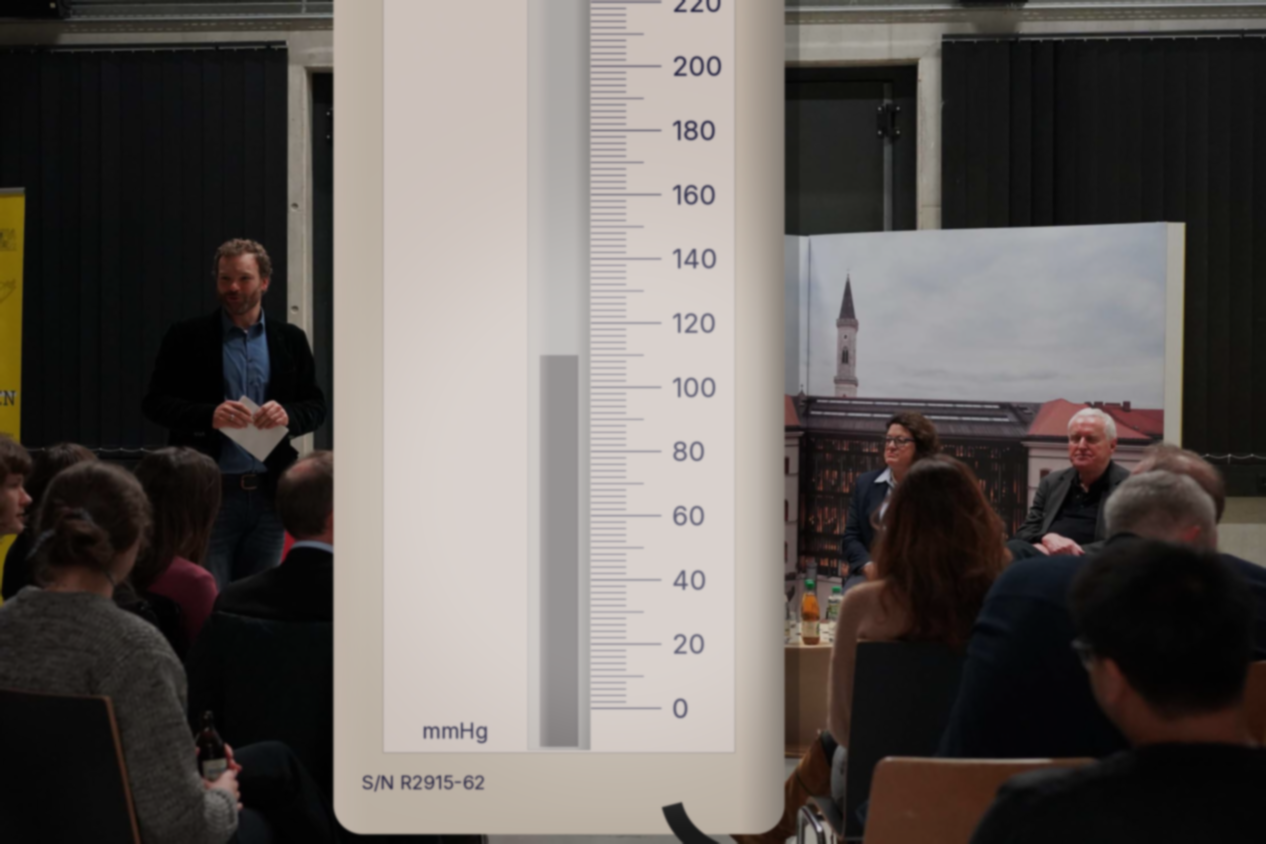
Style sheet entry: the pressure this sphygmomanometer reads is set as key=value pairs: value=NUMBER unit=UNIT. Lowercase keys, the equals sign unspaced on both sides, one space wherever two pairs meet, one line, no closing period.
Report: value=110 unit=mmHg
